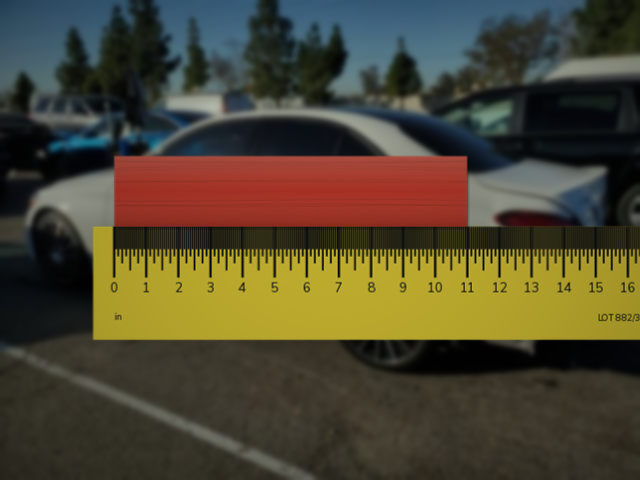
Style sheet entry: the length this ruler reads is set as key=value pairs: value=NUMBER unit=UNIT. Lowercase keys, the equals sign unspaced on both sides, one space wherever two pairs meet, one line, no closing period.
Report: value=11 unit=in
